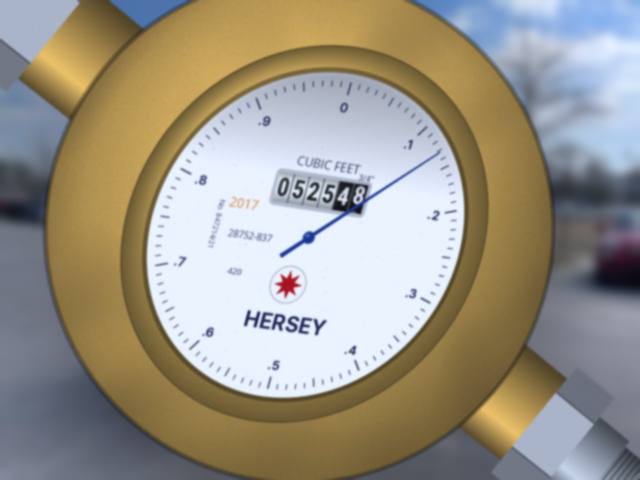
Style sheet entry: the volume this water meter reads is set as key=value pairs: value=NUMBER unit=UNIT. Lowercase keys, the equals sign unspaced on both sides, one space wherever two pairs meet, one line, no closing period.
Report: value=52548.13 unit=ft³
